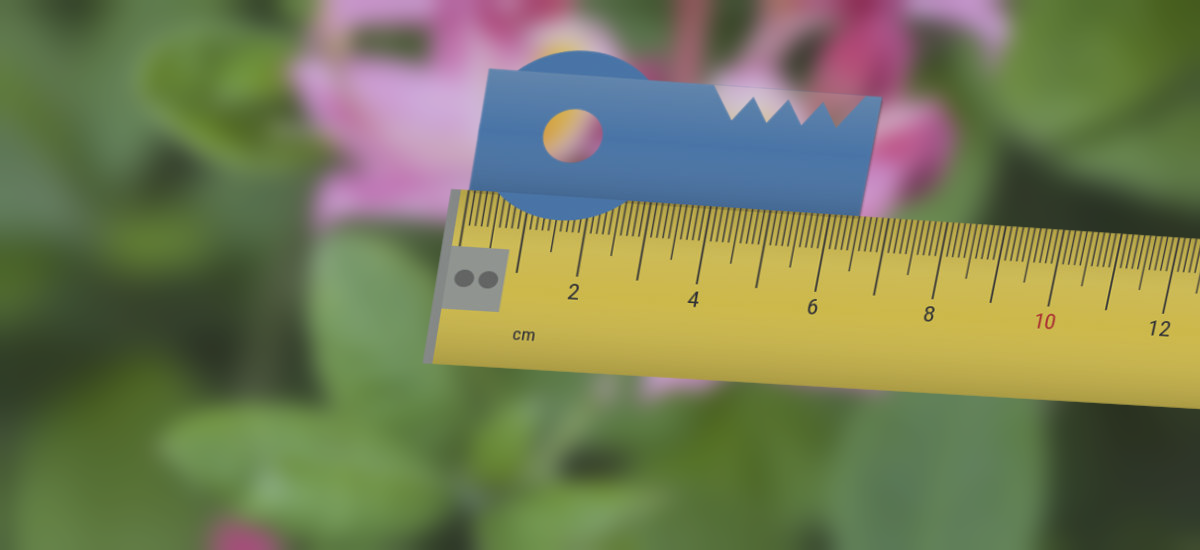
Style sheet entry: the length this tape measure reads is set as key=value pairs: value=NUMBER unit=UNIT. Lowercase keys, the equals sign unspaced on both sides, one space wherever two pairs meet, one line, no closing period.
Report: value=6.5 unit=cm
